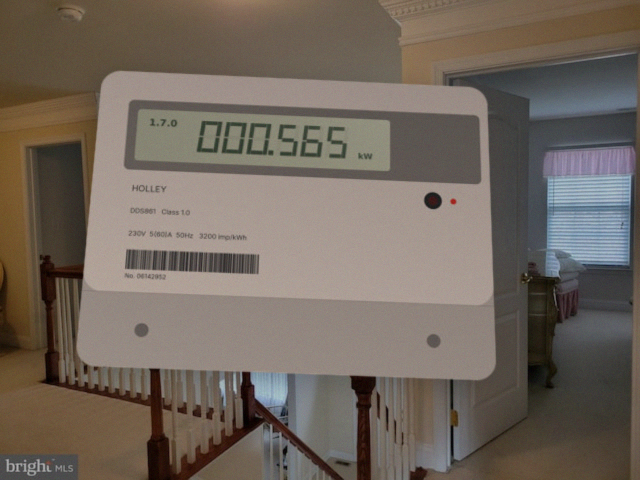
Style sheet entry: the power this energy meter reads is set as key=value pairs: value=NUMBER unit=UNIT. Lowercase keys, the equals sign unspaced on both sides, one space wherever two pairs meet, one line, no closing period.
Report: value=0.565 unit=kW
